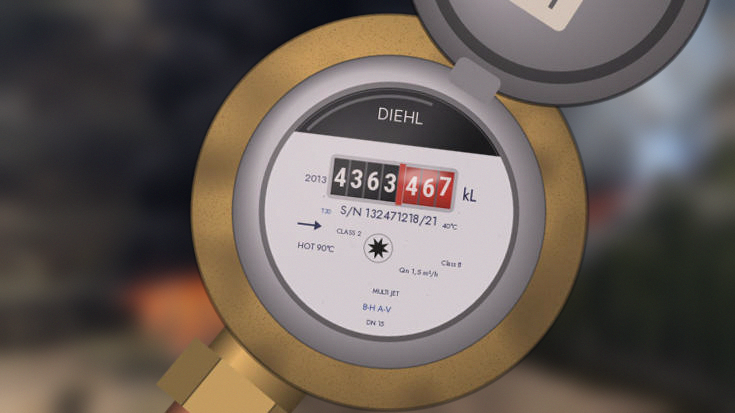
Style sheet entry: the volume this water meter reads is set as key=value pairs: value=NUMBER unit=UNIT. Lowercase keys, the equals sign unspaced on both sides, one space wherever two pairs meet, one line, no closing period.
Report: value=4363.467 unit=kL
